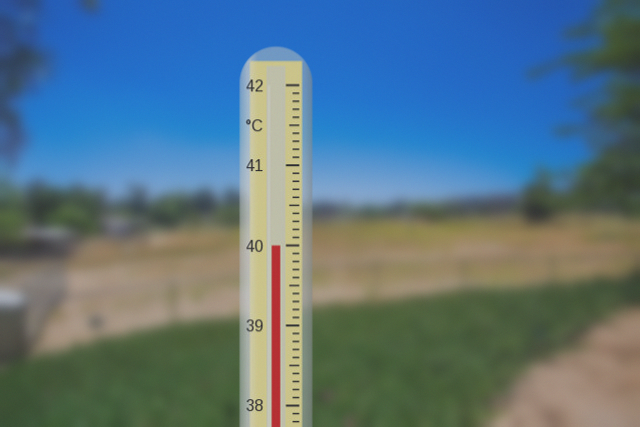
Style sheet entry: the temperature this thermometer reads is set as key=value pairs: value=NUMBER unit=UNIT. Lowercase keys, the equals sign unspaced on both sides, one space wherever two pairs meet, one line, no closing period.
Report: value=40 unit=°C
